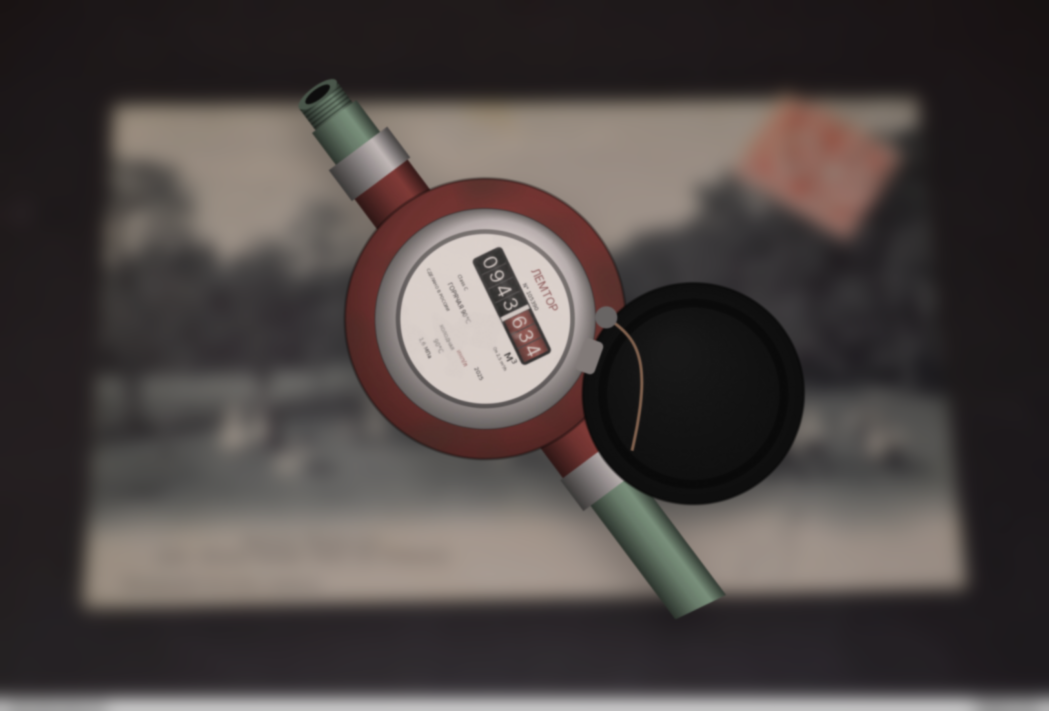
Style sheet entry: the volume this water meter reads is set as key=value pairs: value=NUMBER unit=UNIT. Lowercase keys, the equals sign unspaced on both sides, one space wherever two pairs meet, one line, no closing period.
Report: value=943.634 unit=m³
